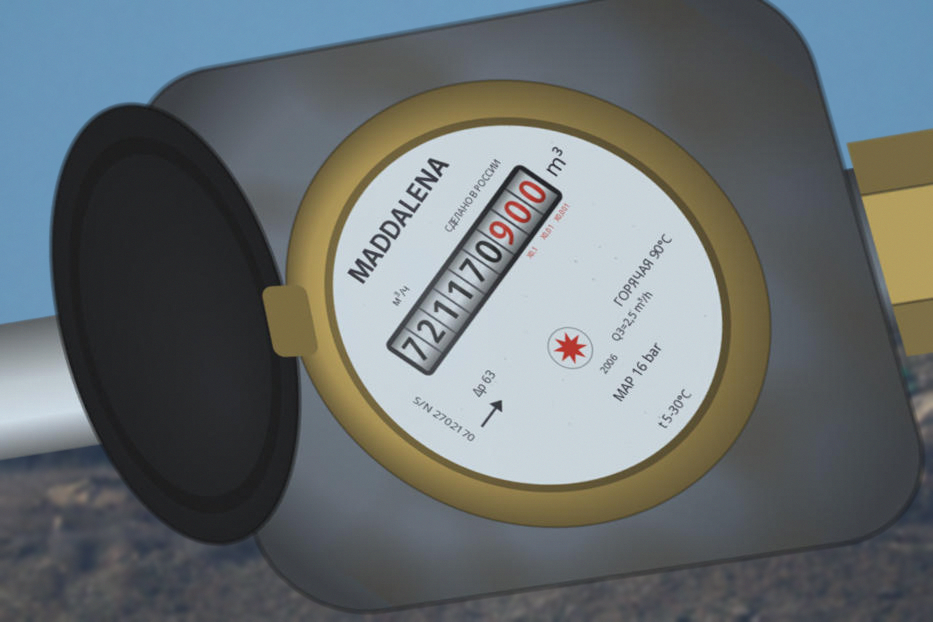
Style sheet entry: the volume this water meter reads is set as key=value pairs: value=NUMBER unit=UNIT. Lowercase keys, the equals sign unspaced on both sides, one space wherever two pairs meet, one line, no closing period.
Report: value=721170.900 unit=m³
